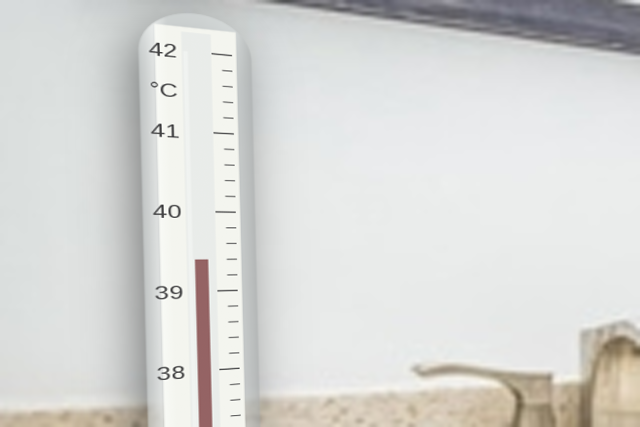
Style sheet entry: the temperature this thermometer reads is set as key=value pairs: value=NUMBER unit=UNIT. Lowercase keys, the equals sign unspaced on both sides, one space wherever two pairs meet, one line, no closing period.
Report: value=39.4 unit=°C
